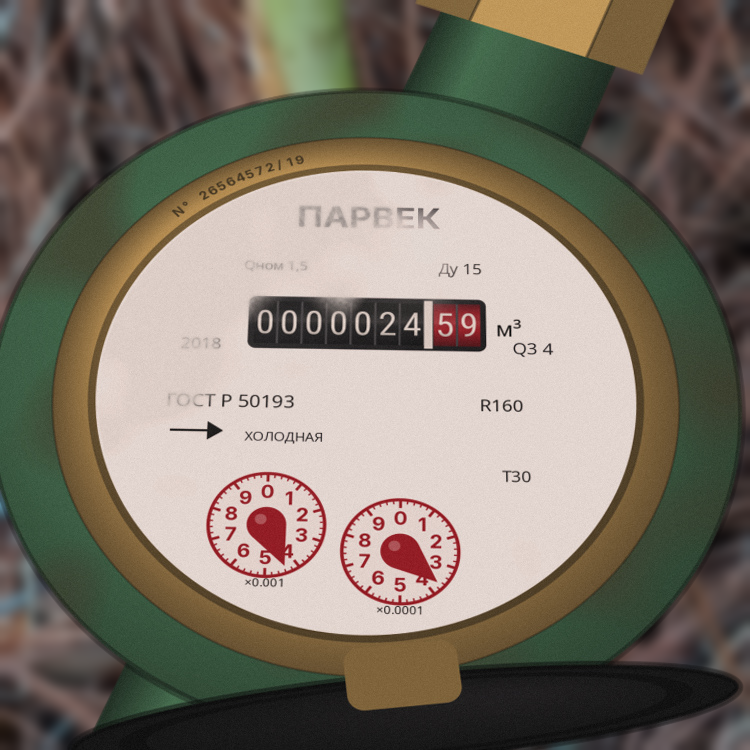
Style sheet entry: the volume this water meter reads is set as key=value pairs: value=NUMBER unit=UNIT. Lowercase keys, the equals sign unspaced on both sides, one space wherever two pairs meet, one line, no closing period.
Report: value=24.5943 unit=m³
